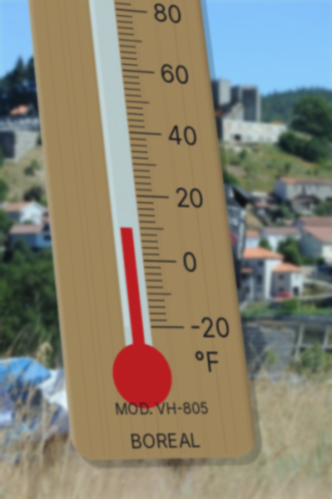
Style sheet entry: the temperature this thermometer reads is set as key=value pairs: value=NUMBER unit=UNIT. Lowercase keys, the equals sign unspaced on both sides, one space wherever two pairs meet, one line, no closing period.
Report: value=10 unit=°F
